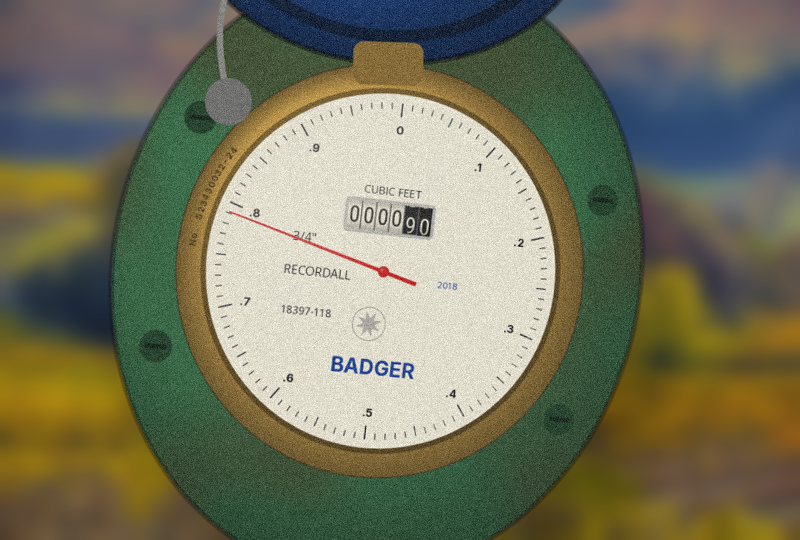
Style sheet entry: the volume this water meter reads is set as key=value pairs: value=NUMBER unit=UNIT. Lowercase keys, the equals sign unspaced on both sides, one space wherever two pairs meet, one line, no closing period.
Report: value=89.79 unit=ft³
